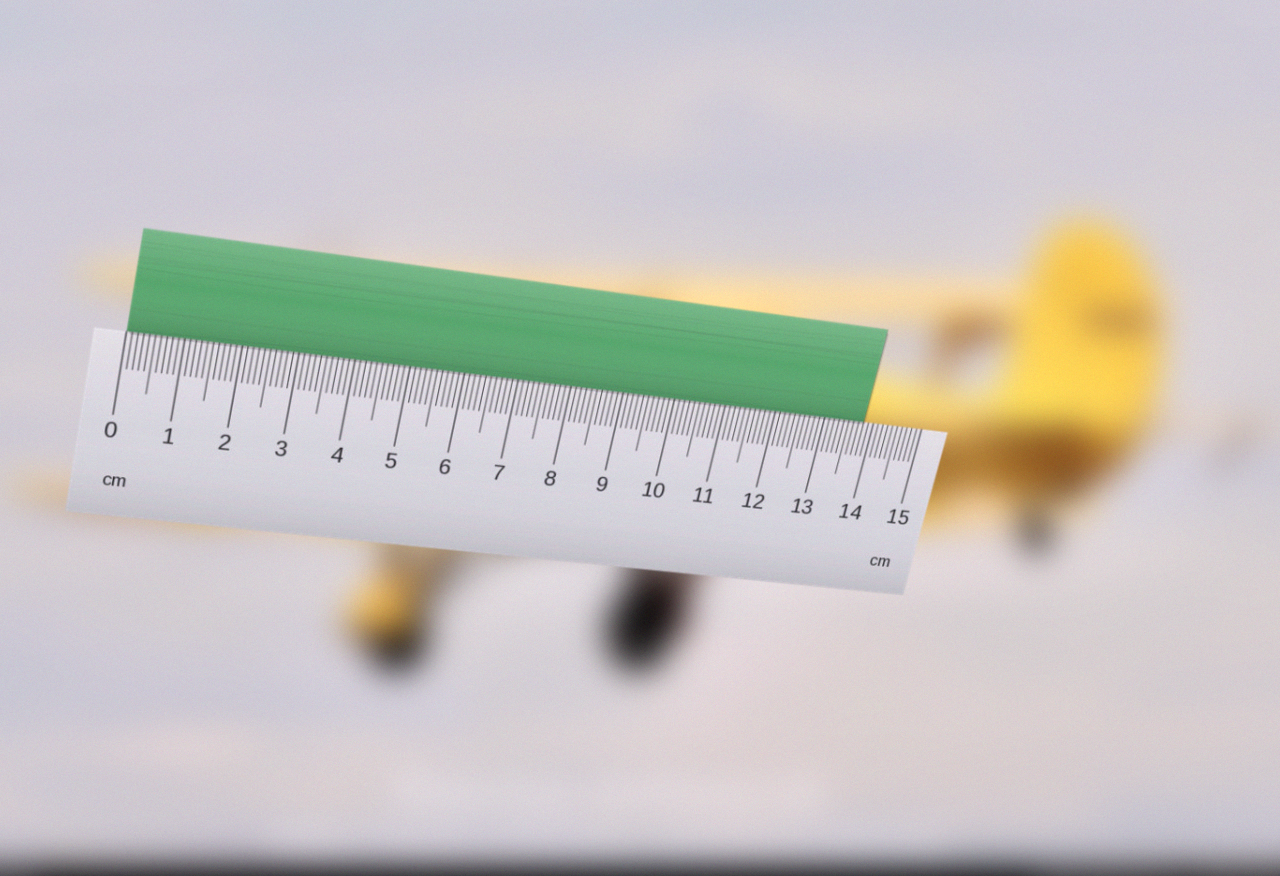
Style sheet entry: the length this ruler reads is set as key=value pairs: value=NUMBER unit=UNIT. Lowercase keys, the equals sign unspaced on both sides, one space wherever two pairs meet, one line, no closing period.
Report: value=13.8 unit=cm
